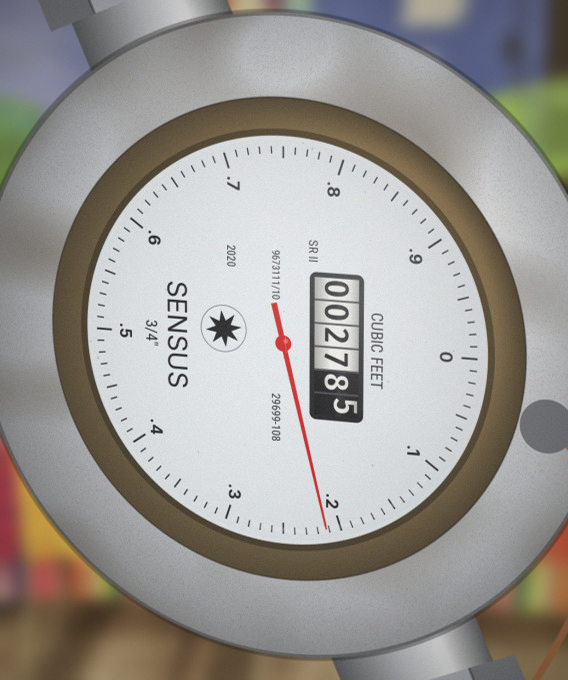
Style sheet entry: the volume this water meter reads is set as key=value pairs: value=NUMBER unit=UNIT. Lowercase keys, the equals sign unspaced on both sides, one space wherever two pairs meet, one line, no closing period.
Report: value=2785.21 unit=ft³
